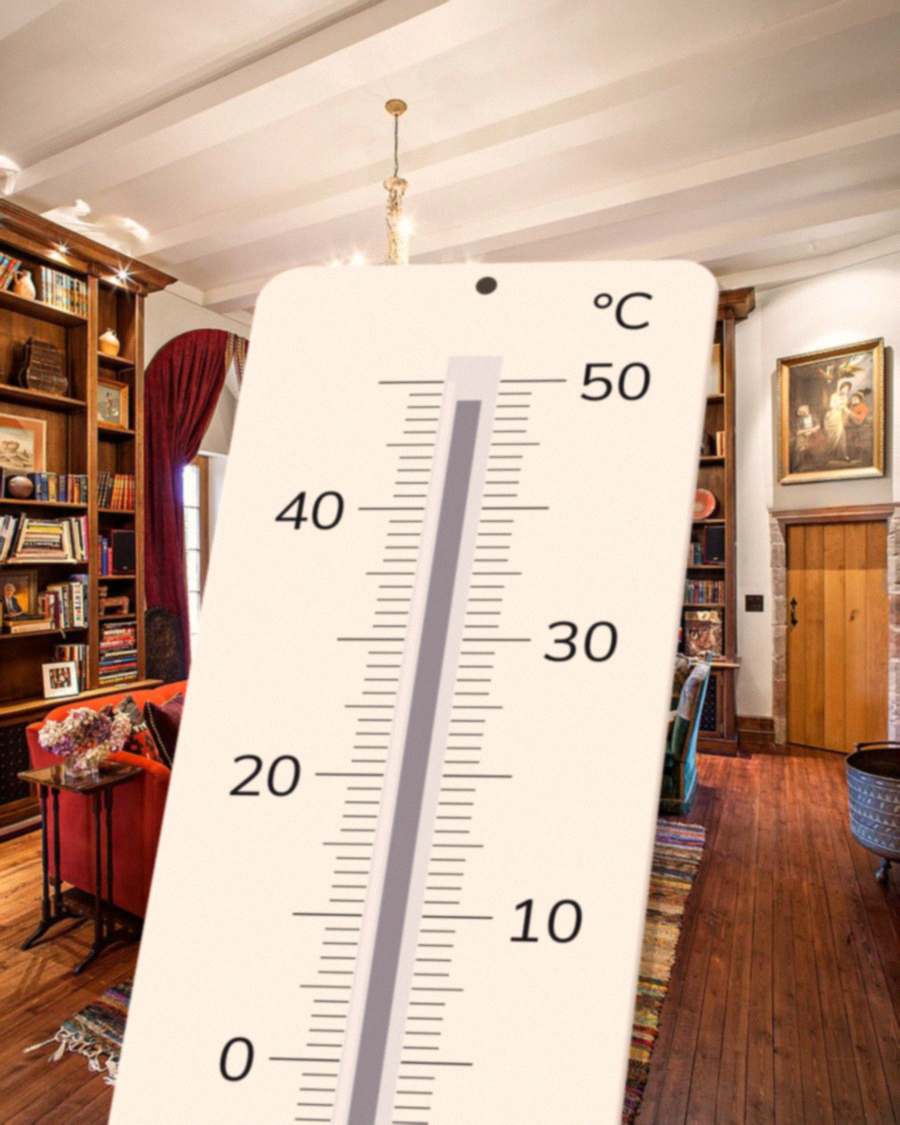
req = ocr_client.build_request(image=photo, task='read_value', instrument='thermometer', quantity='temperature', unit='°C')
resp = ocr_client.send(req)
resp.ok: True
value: 48.5 °C
